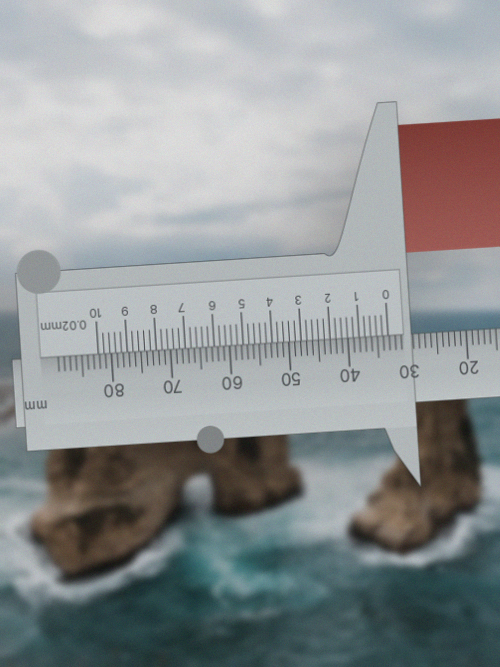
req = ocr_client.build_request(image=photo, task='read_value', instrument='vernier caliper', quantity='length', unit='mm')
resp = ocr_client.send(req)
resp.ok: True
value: 33.2 mm
